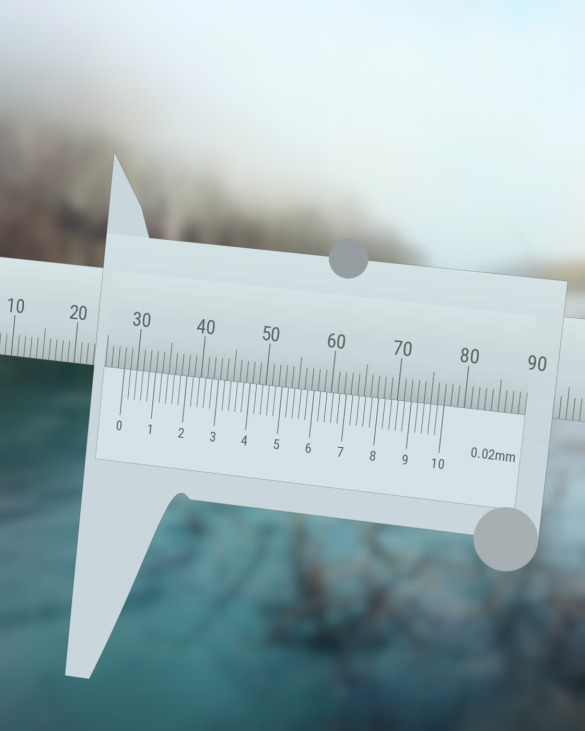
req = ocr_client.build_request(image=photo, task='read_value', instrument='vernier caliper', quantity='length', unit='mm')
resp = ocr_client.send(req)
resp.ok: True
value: 28.0 mm
